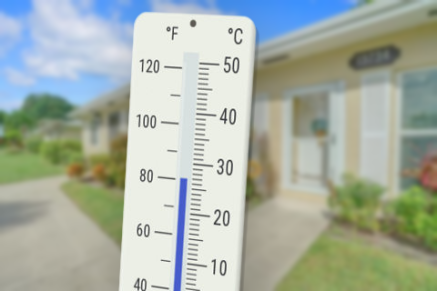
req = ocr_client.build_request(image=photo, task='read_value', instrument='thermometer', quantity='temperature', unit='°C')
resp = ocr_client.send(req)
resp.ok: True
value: 27 °C
